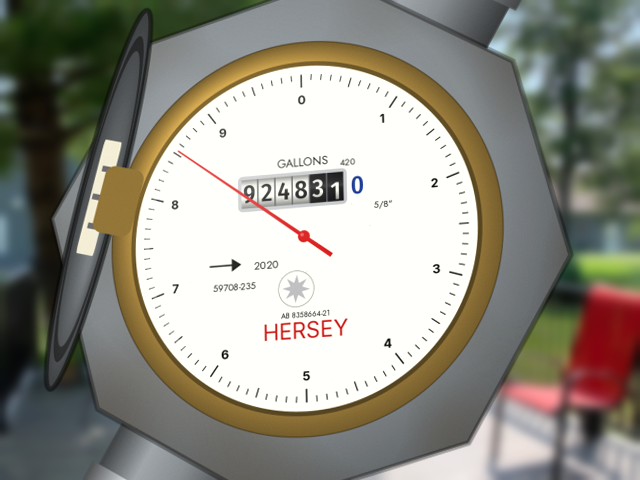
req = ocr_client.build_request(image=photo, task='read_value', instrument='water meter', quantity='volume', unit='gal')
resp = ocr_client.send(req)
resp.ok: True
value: 9248308.5 gal
